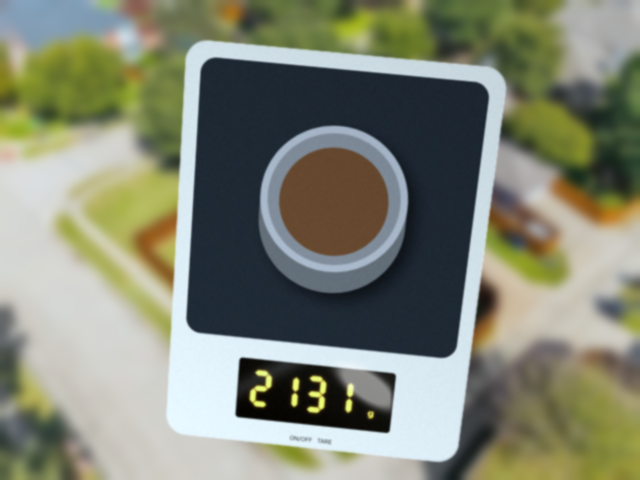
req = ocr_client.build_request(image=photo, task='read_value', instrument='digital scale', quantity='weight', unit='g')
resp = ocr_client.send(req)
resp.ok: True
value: 2131 g
